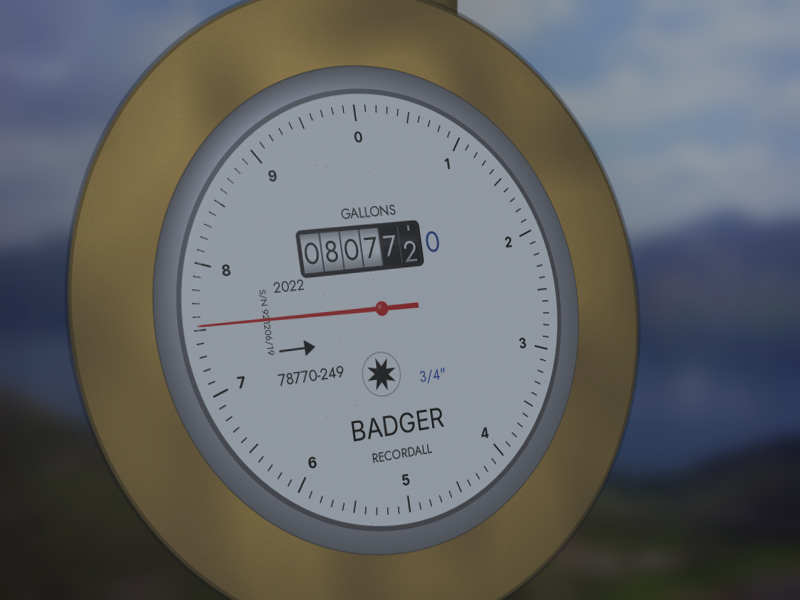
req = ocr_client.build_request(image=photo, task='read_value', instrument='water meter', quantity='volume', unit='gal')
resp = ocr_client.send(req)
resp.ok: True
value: 807717.5 gal
